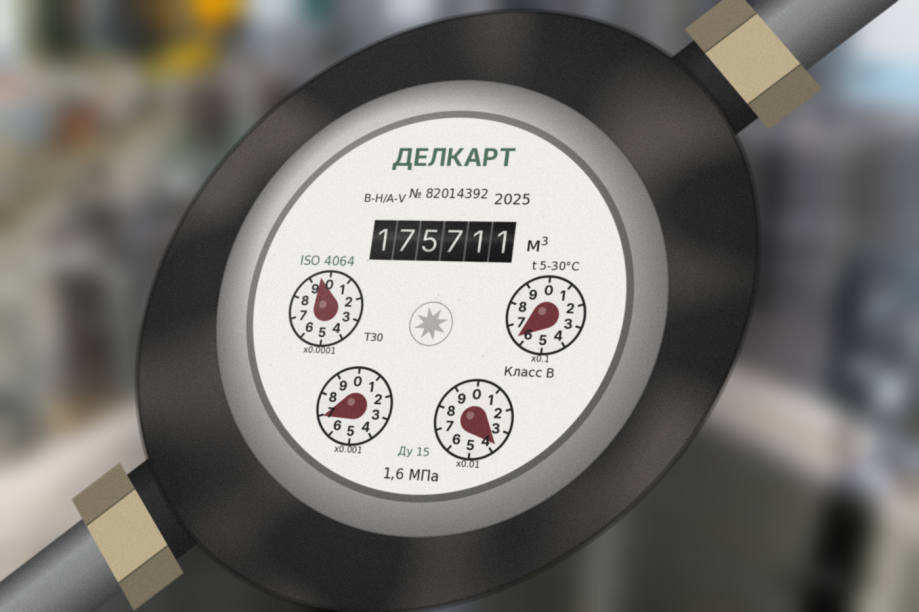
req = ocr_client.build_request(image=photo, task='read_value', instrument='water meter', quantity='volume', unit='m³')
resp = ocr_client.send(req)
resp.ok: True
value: 175711.6369 m³
